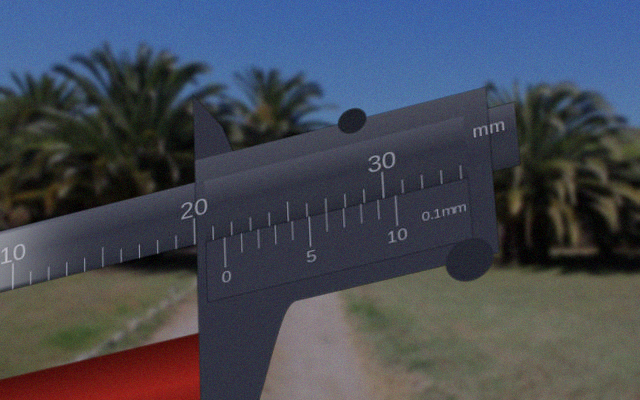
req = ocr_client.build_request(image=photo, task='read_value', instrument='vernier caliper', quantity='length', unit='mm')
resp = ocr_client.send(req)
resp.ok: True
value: 21.6 mm
